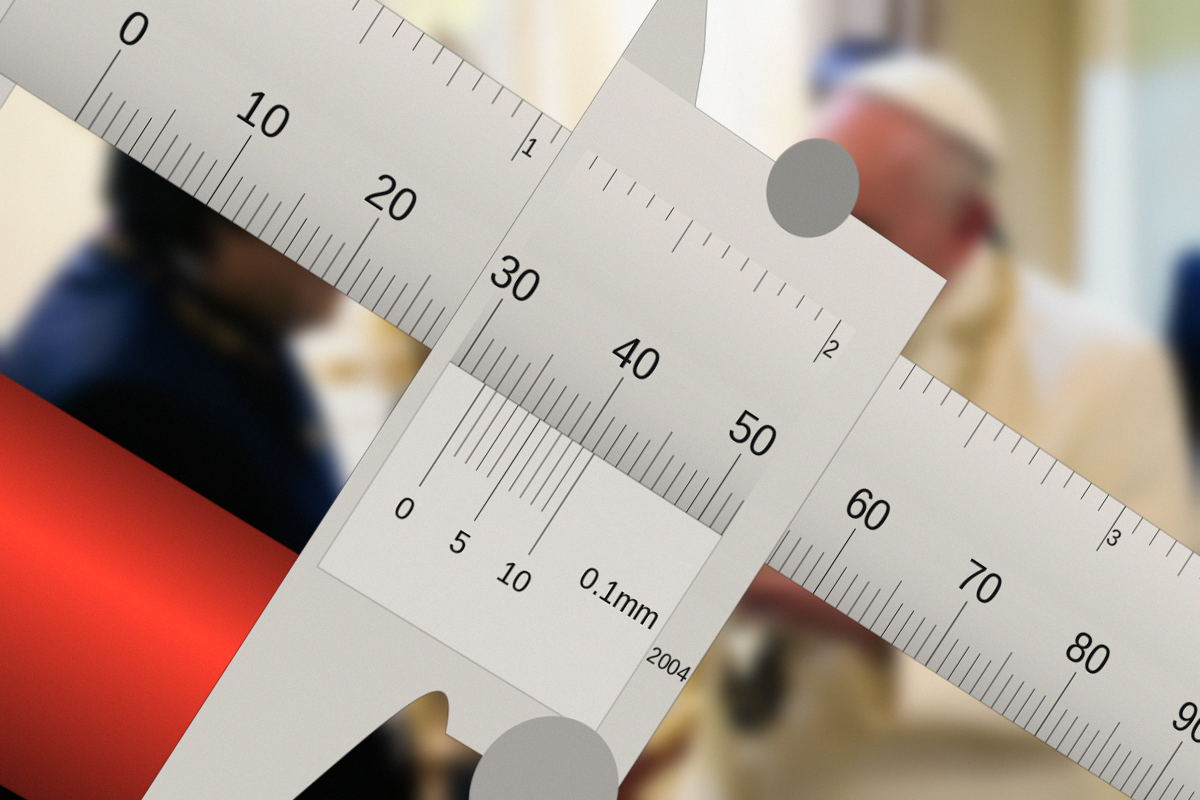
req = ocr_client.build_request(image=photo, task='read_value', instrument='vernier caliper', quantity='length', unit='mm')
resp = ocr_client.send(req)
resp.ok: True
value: 32.2 mm
